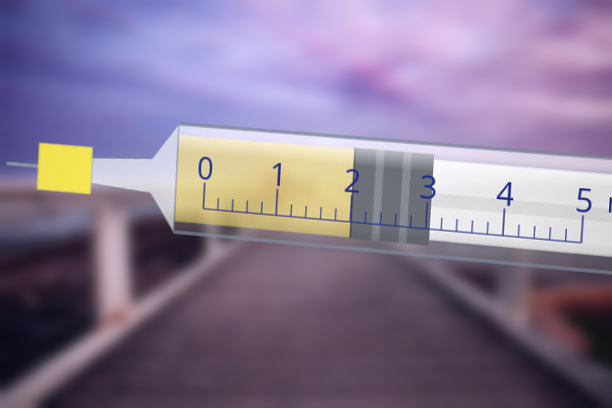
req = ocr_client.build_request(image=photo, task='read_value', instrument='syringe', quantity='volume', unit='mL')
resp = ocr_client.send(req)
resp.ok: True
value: 2 mL
